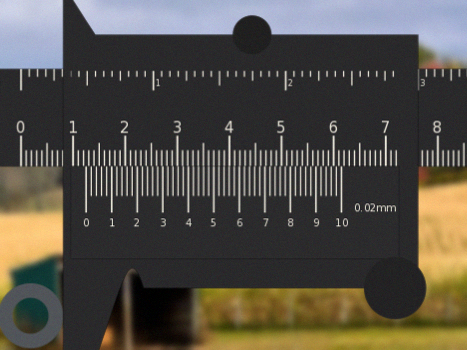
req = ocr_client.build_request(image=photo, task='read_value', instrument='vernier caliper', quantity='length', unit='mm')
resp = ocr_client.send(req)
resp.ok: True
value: 12.5 mm
